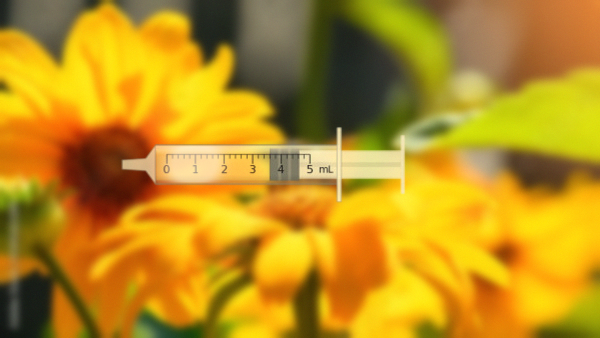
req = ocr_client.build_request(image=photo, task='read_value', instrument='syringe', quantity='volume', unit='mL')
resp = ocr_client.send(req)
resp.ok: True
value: 3.6 mL
